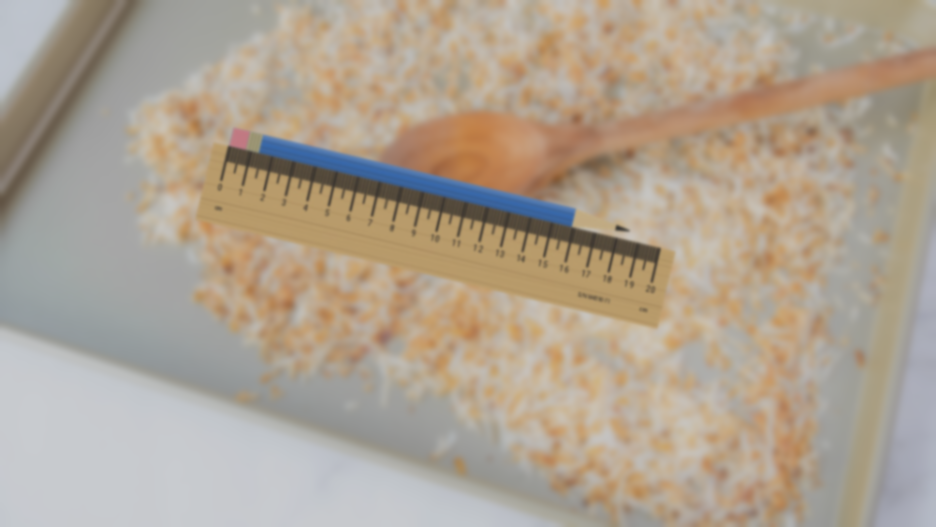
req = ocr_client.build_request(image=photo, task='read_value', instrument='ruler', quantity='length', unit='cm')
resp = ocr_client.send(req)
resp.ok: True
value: 18.5 cm
